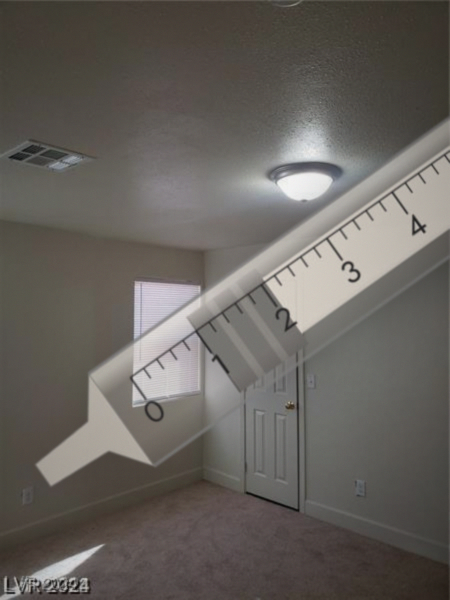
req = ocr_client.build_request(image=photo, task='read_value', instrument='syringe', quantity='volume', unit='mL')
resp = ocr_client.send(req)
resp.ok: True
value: 1 mL
